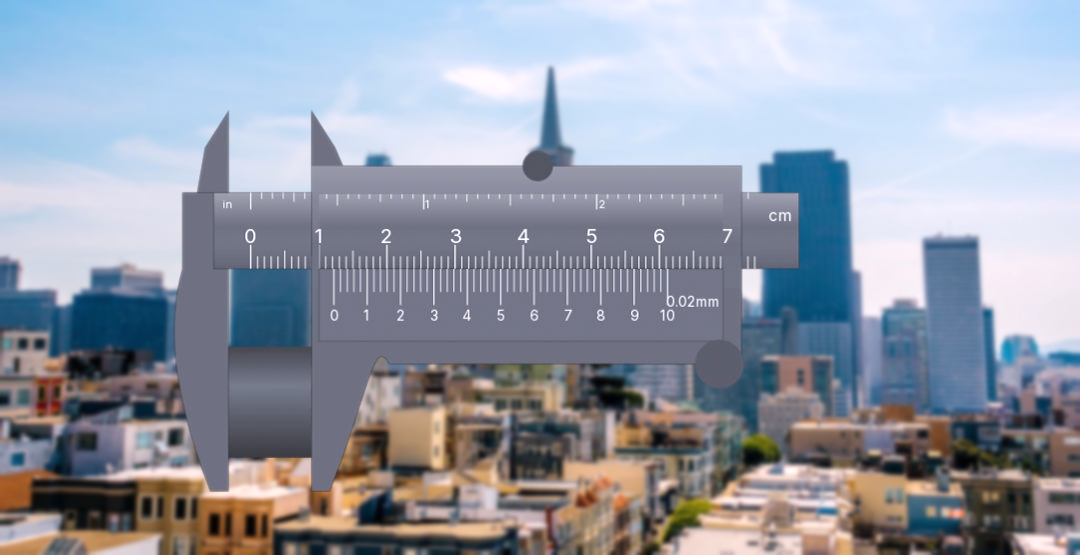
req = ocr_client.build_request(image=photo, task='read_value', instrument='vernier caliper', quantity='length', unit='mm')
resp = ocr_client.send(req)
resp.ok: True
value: 12.2 mm
